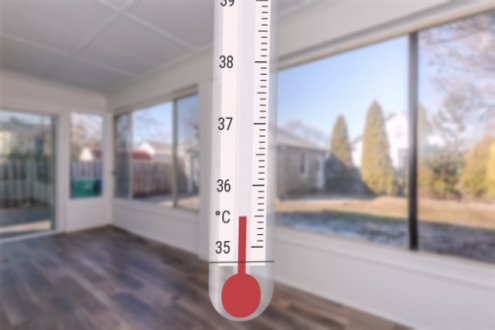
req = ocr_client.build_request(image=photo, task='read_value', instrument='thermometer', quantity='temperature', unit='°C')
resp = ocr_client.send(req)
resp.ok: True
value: 35.5 °C
